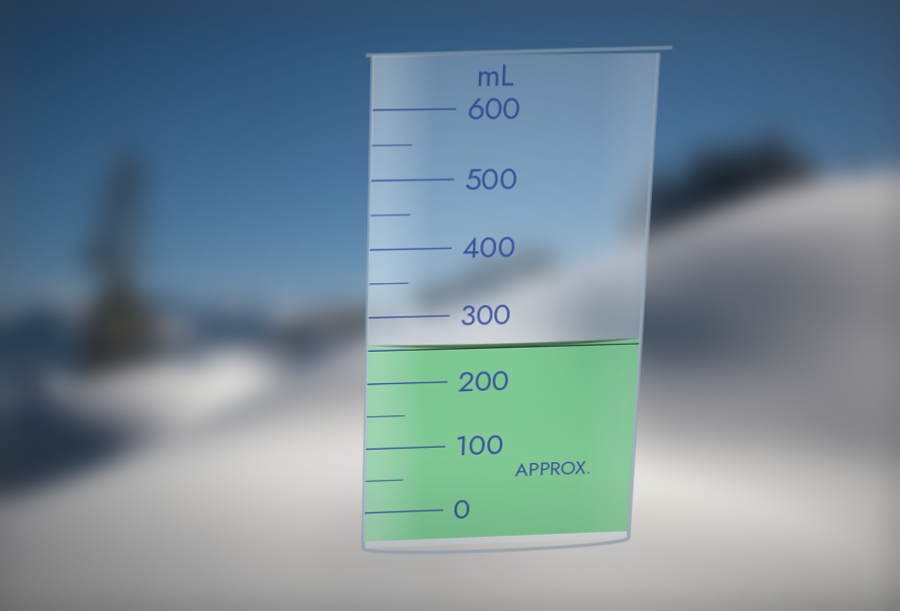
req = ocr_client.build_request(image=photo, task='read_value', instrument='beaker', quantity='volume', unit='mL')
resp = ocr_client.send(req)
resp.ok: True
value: 250 mL
